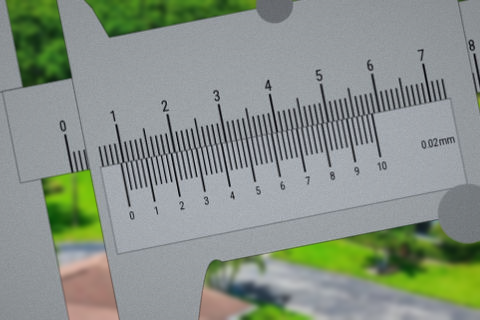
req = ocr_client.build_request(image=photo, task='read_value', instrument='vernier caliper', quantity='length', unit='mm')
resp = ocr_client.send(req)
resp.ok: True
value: 9.5 mm
